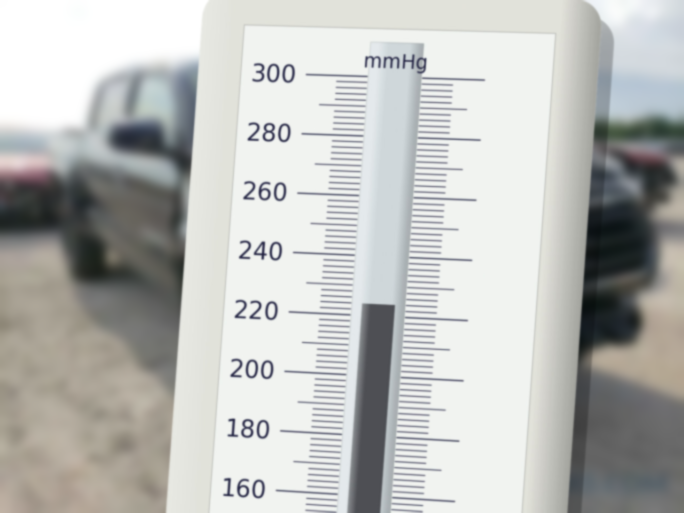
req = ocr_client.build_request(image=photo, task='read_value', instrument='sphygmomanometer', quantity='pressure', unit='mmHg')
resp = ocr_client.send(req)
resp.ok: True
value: 224 mmHg
